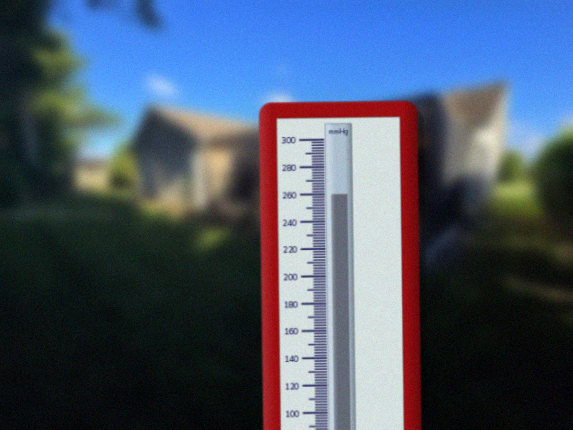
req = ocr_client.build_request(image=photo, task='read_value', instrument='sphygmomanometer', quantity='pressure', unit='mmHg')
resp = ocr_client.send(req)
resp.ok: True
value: 260 mmHg
